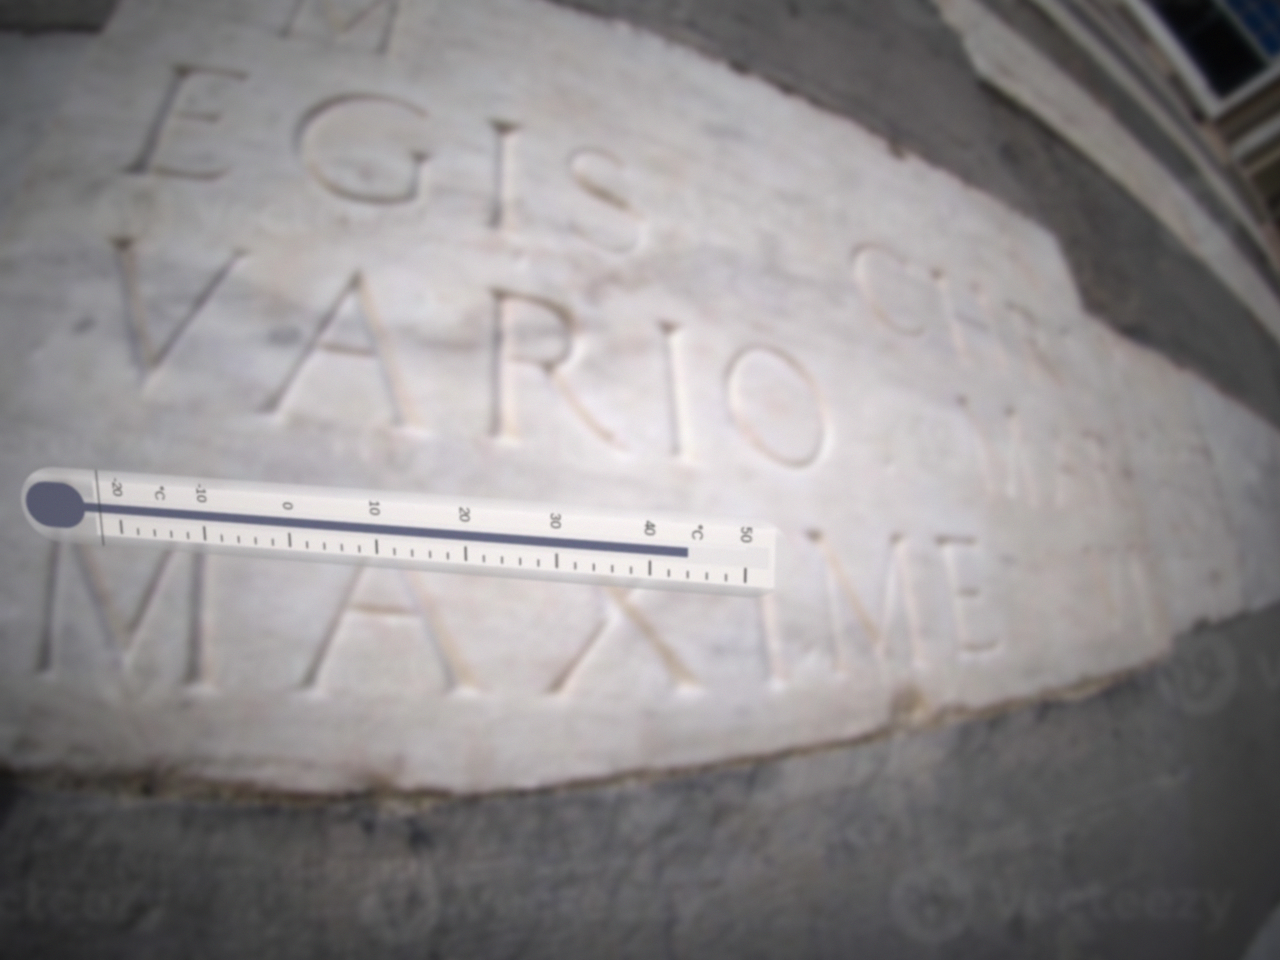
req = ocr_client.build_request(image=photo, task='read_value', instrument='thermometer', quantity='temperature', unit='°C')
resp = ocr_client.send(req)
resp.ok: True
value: 44 °C
